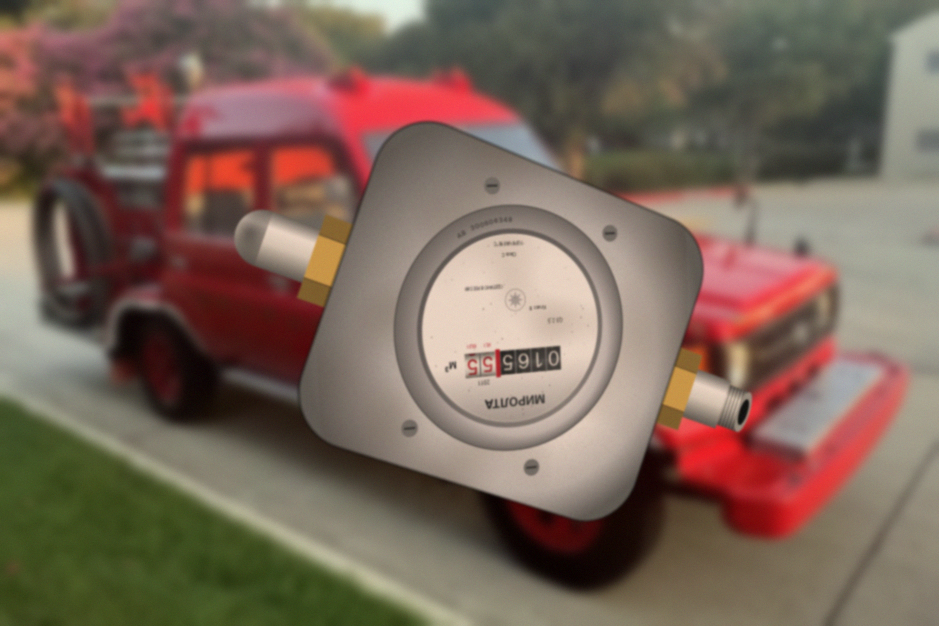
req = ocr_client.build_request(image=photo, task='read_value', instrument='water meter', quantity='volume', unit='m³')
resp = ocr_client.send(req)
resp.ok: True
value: 165.55 m³
